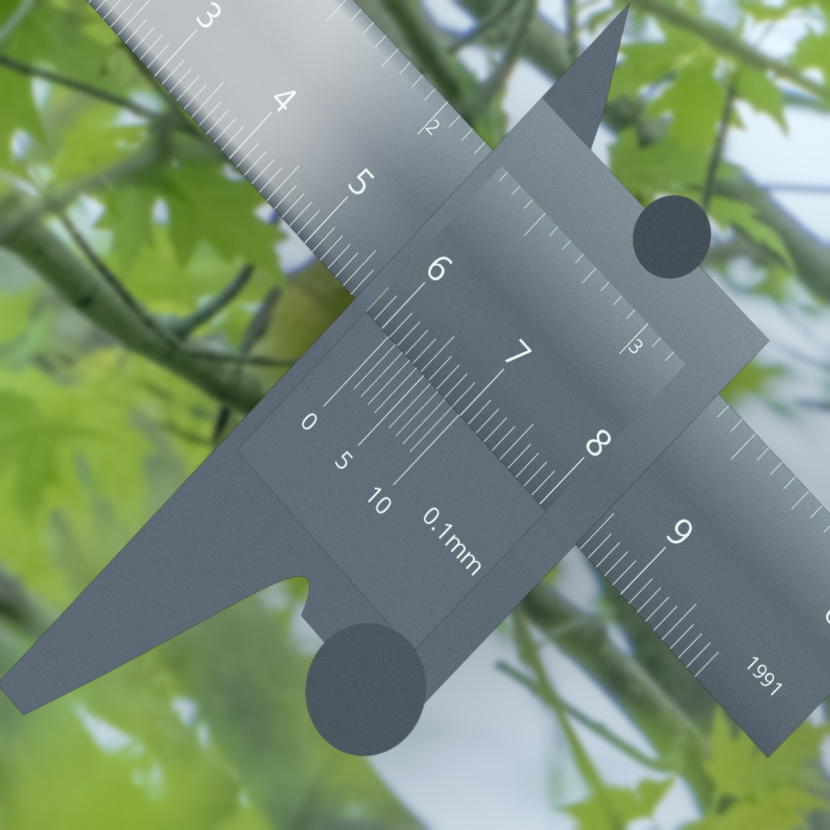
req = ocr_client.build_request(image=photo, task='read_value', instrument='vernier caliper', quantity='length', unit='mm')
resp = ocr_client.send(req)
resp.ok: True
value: 60.9 mm
